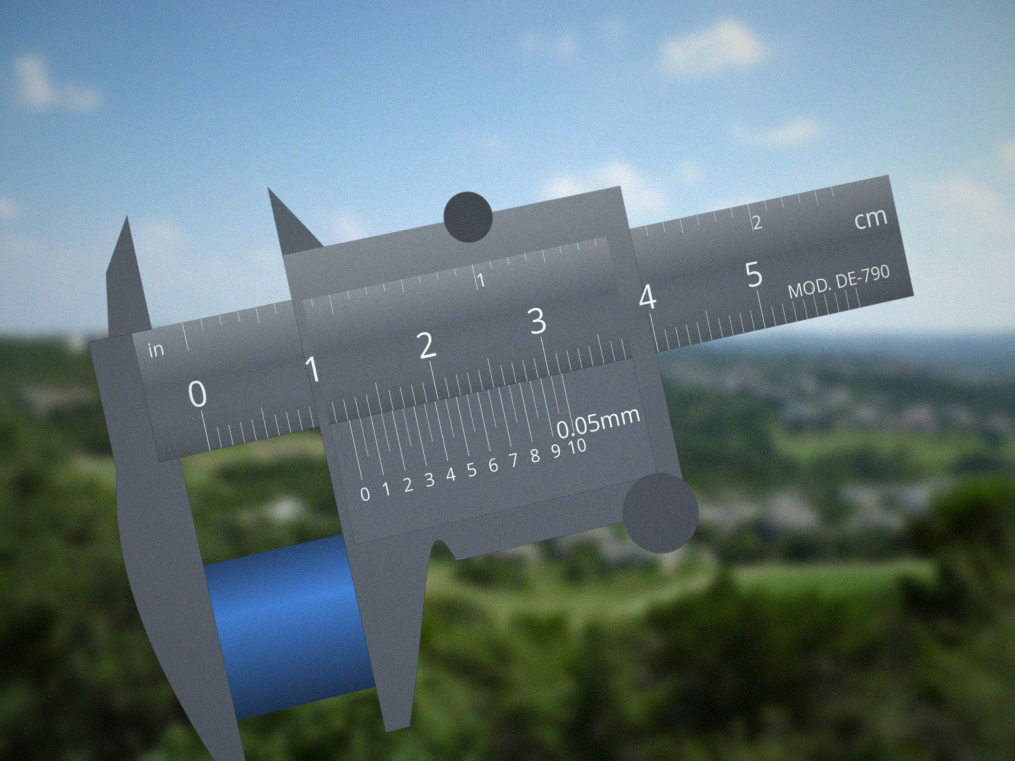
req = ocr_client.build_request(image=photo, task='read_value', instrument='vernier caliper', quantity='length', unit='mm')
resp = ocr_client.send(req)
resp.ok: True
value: 12.1 mm
